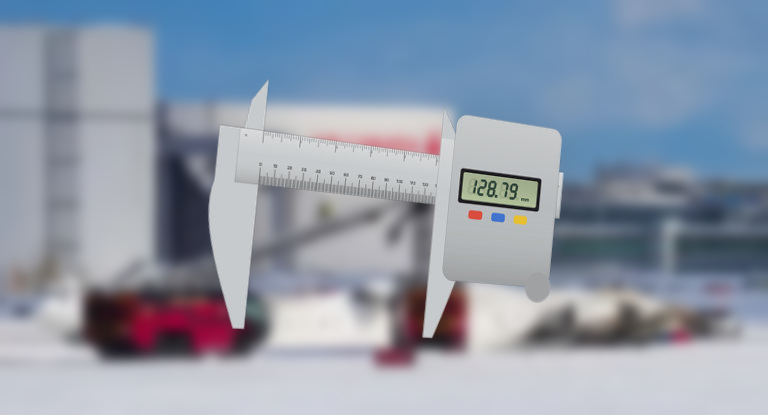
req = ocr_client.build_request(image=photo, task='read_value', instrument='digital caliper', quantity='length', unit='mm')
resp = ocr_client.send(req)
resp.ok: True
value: 128.79 mm
